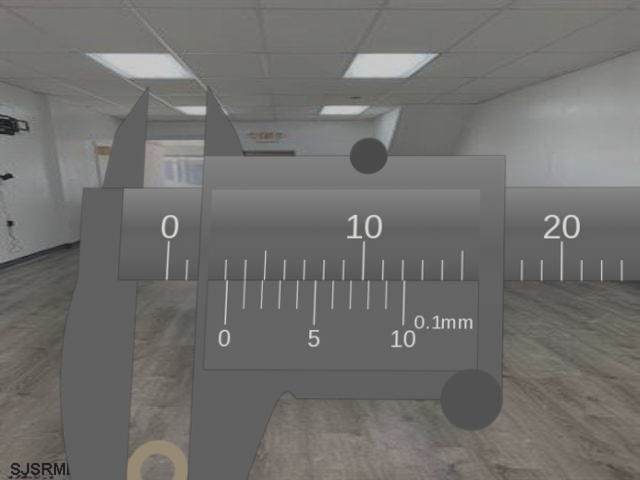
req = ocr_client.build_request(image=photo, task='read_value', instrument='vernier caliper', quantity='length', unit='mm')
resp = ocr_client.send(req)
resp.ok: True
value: 3.1 mm
